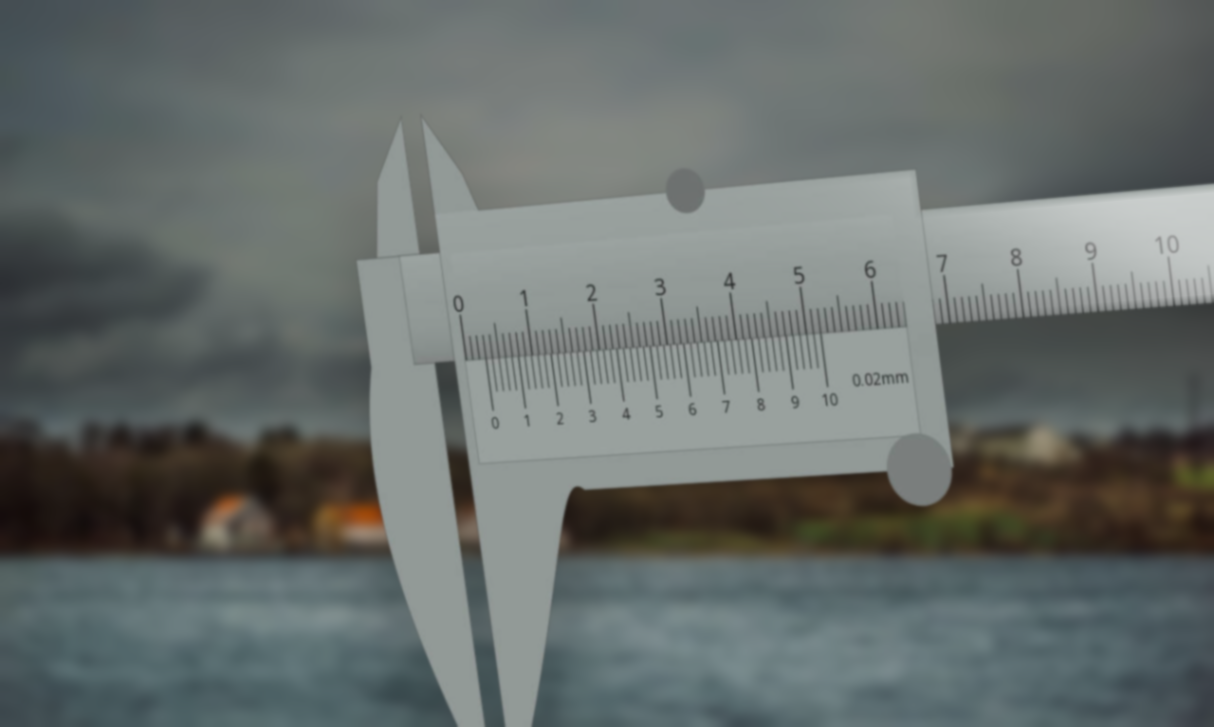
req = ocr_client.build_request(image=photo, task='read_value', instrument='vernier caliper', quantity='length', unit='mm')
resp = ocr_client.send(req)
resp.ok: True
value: 3.0 mm
